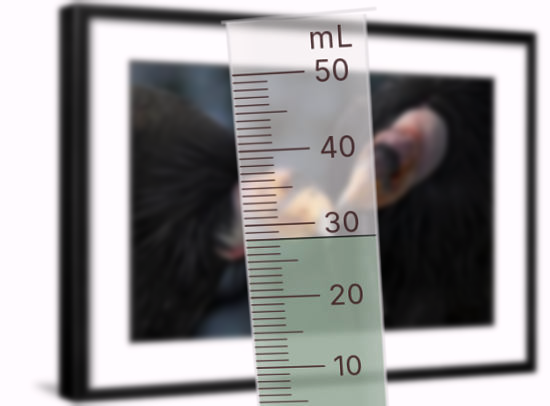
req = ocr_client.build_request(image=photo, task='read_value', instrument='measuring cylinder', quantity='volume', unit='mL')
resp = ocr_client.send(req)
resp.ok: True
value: 28 mL
